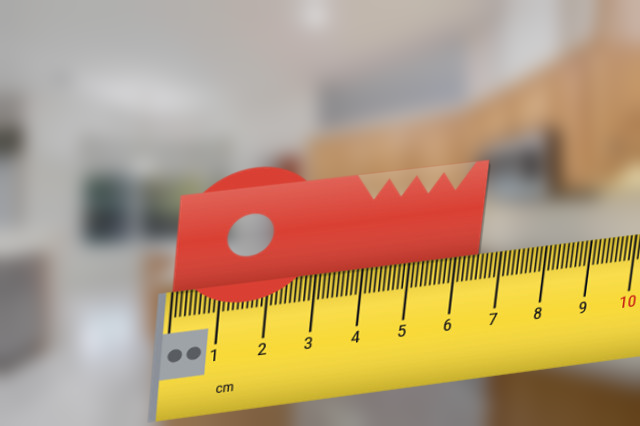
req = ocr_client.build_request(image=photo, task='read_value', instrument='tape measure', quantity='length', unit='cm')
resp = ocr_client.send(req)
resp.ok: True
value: 6.5 cm
